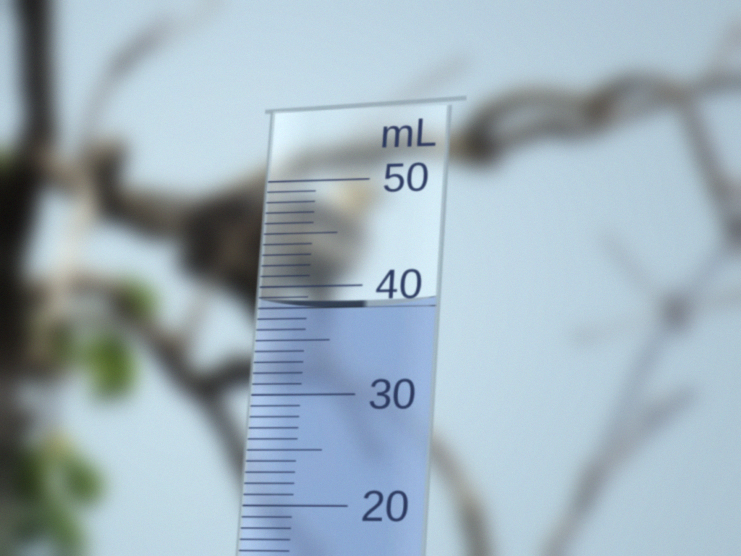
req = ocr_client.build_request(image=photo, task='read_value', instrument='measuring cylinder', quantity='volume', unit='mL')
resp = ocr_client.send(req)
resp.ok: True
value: 38 mL
